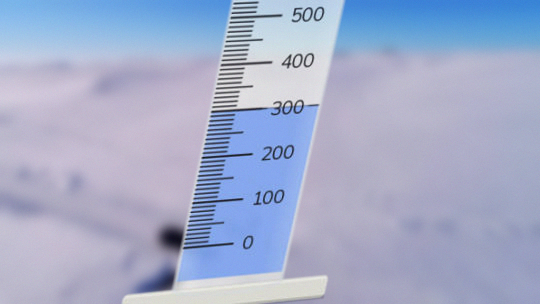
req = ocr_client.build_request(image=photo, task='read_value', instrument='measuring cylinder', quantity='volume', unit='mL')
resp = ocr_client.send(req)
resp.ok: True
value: 300 mL
